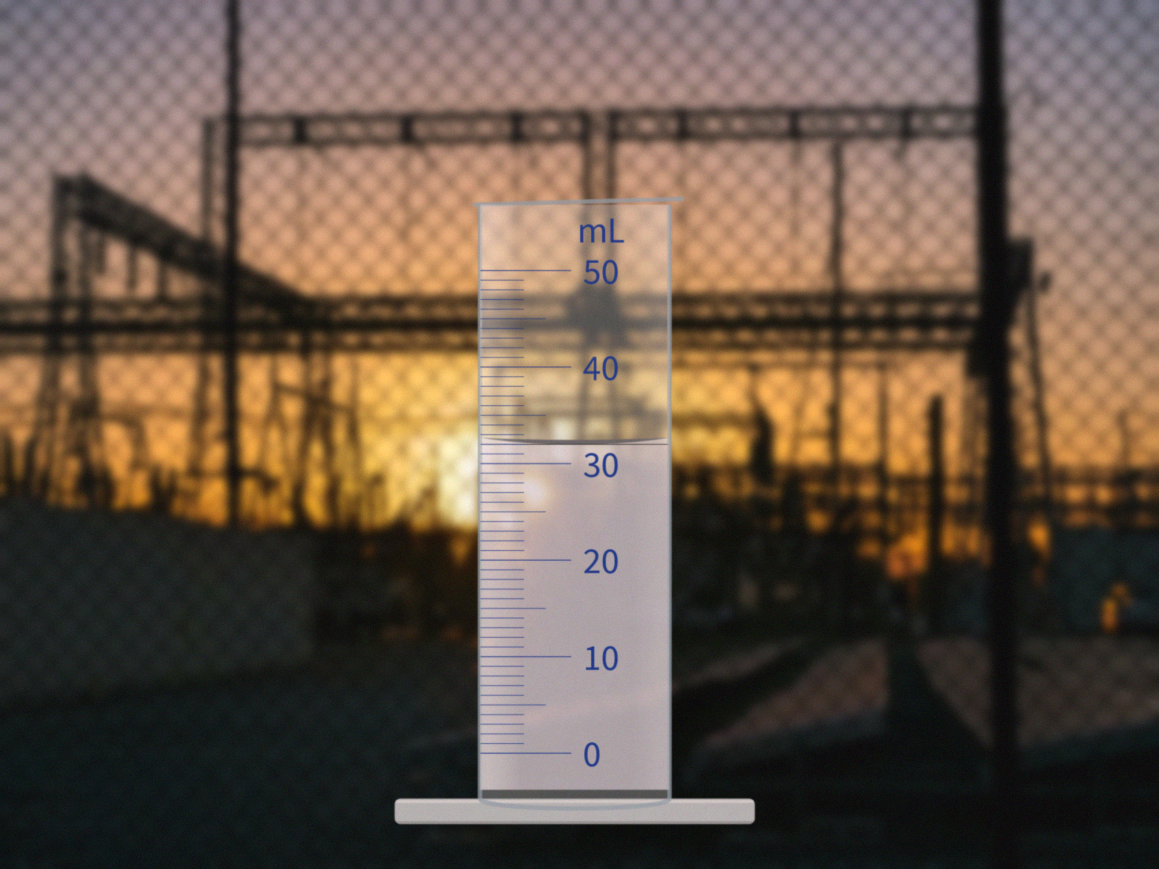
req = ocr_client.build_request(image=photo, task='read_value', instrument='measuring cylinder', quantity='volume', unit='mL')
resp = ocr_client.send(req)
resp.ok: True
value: 32 mL
